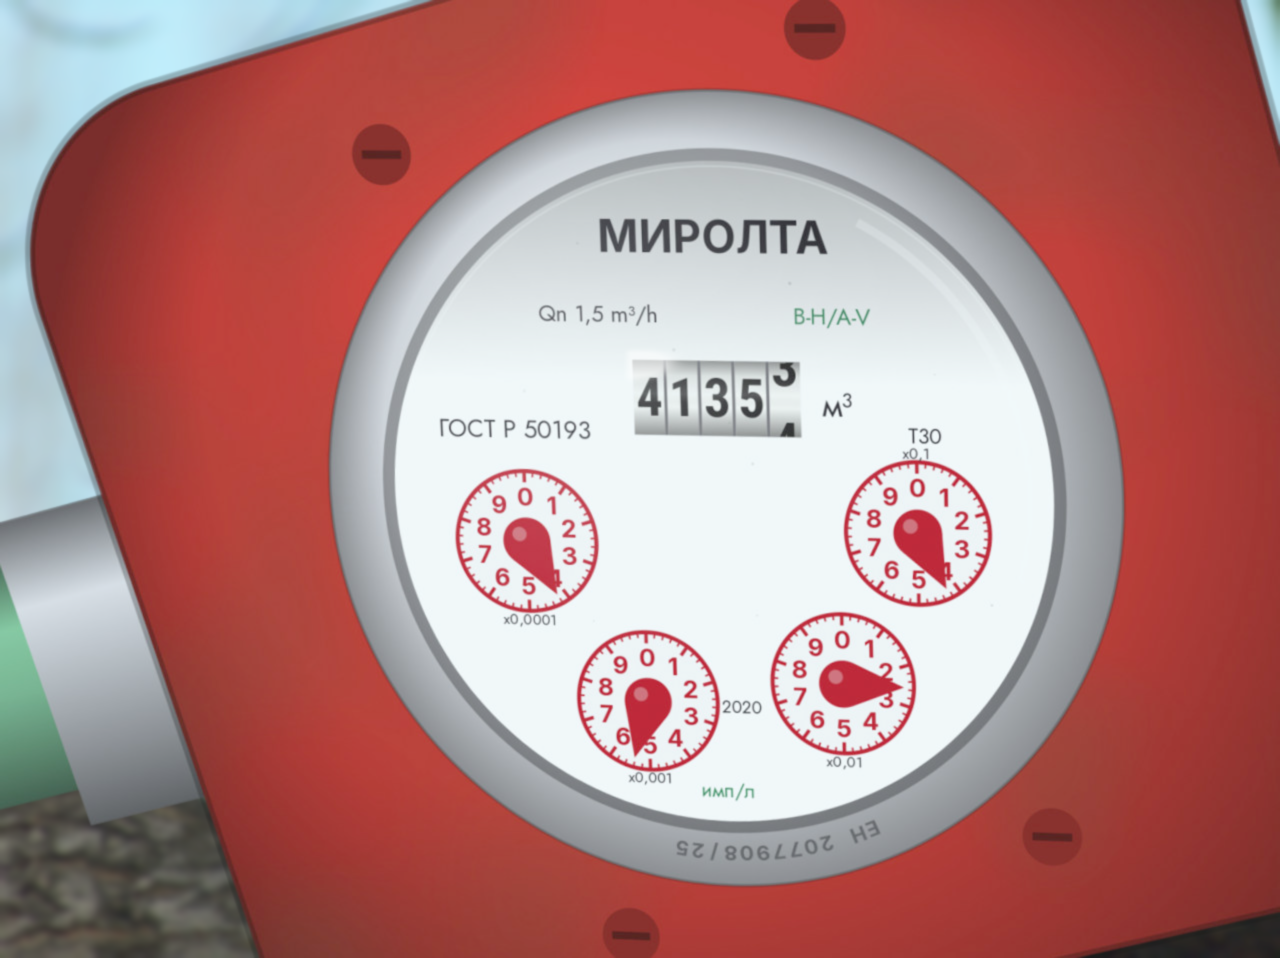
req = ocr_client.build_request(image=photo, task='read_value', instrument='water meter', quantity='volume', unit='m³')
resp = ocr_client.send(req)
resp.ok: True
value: 41353.4254 m³
